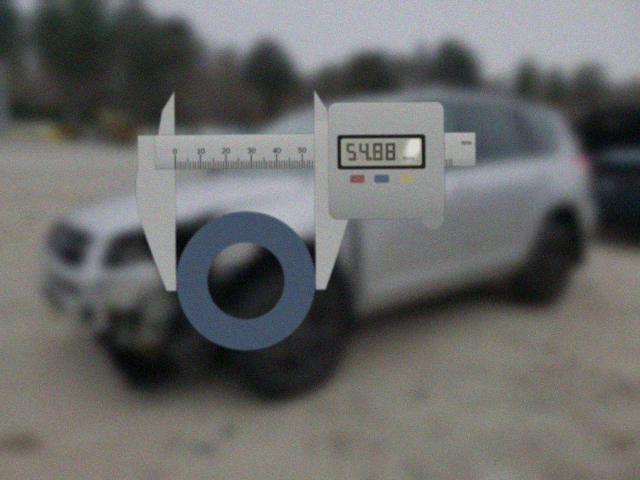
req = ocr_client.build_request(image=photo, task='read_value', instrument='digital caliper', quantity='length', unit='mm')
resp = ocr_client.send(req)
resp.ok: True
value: 54.88 mm
